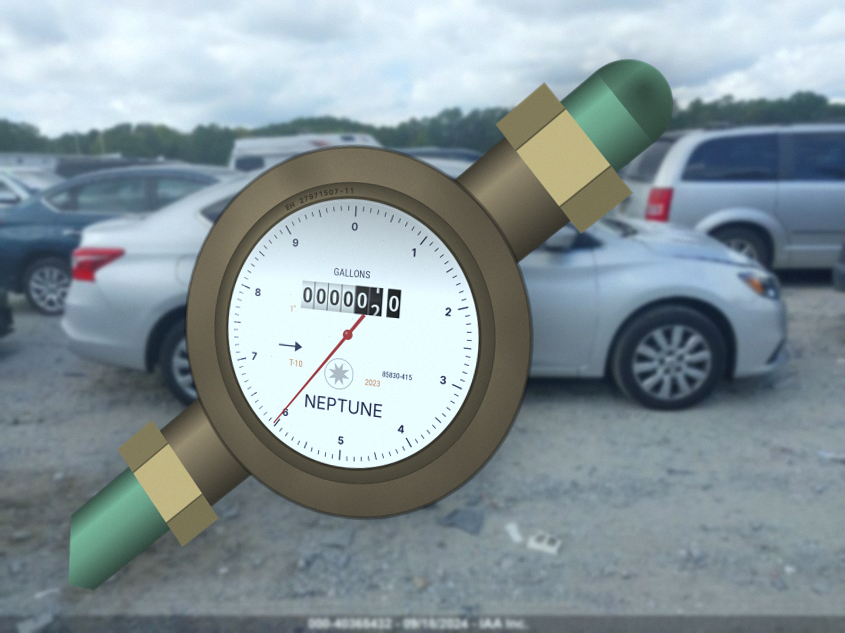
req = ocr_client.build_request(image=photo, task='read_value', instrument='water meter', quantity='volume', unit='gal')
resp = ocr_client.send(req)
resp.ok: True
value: 16.0 gal
